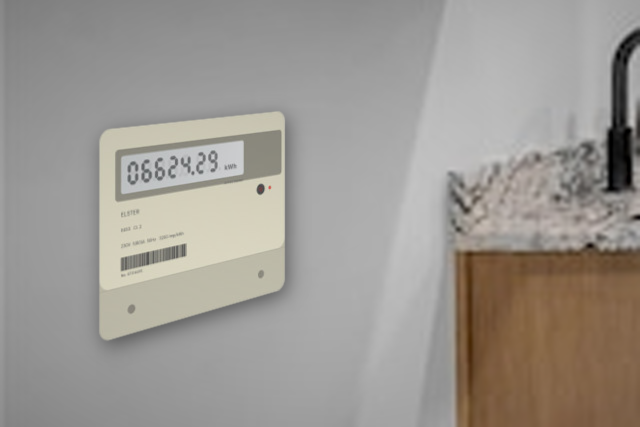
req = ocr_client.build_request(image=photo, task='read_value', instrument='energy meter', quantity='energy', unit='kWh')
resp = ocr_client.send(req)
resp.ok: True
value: 6624.29 kWh
